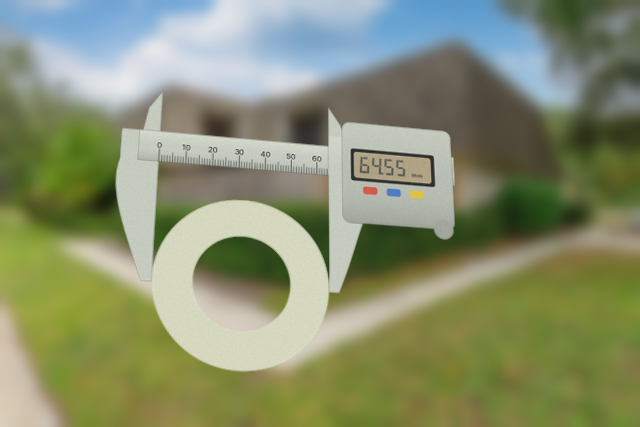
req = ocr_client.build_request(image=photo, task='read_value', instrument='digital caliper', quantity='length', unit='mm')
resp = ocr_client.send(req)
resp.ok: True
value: 64.55 mm
